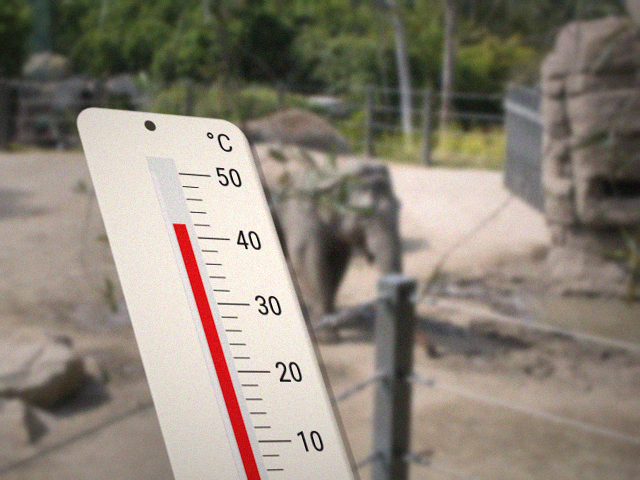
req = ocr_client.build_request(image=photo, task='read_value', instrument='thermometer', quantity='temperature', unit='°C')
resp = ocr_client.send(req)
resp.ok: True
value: 42 °C
